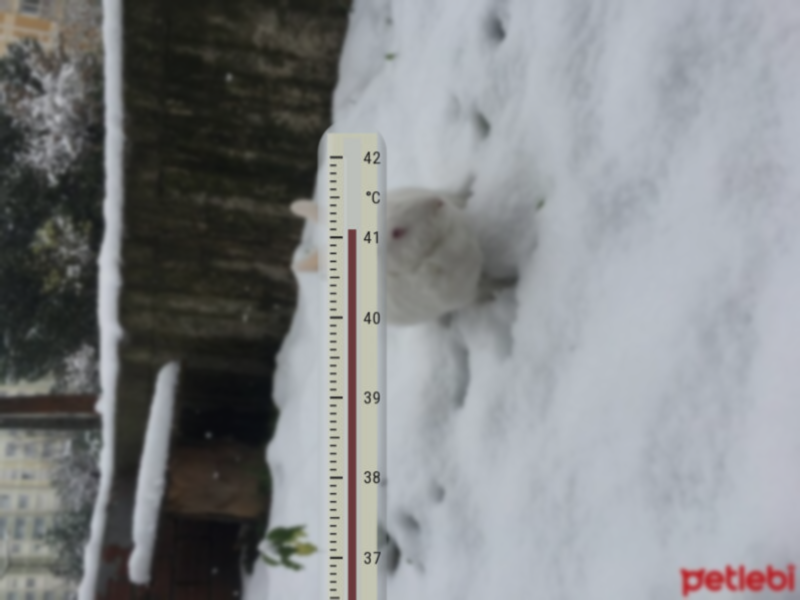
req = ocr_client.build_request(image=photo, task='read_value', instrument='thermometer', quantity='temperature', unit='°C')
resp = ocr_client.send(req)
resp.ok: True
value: 41.1 °C
